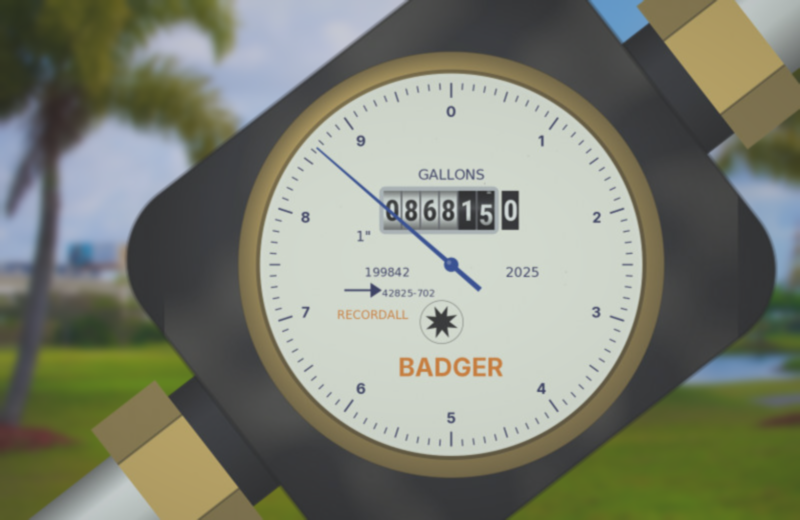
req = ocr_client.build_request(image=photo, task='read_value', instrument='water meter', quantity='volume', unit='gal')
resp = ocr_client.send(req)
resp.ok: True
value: 868148.6 gal
